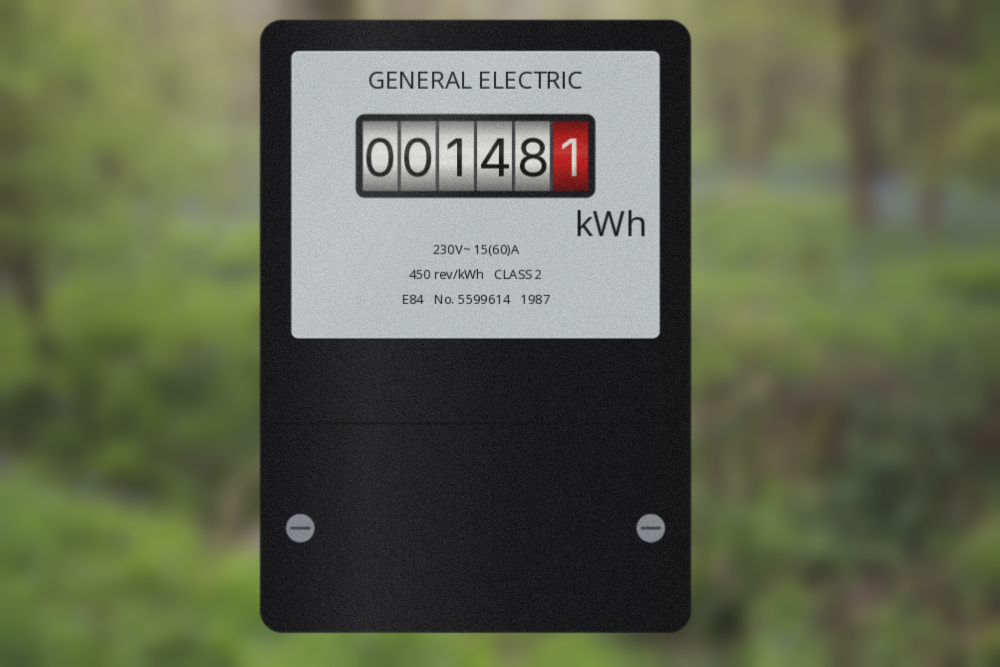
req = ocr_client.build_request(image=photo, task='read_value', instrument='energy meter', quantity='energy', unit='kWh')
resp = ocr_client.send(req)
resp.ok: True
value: 148.1 kWh
